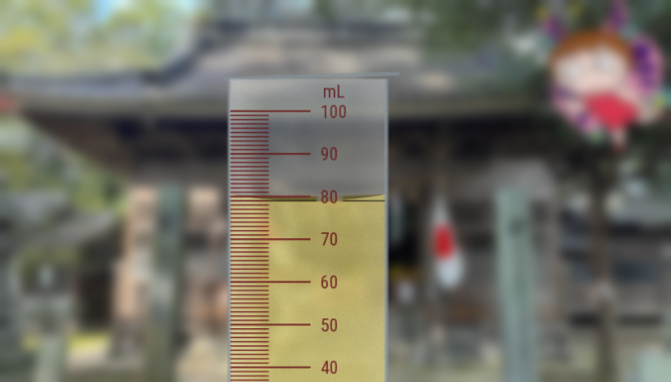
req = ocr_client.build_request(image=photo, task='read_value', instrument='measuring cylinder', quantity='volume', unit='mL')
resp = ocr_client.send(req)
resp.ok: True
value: 79 mL
